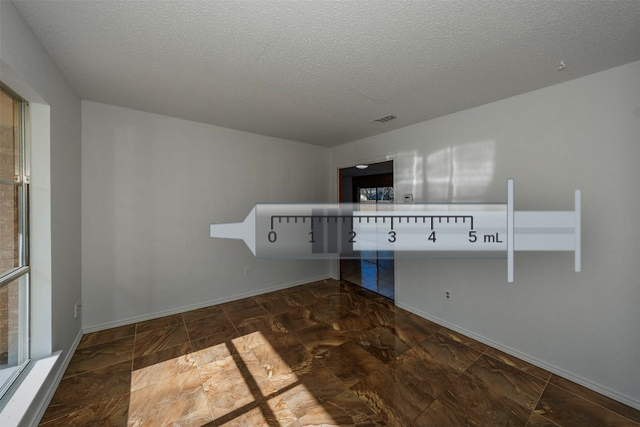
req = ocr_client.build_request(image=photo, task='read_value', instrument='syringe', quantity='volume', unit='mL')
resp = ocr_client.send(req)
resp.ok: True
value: 1 mL
